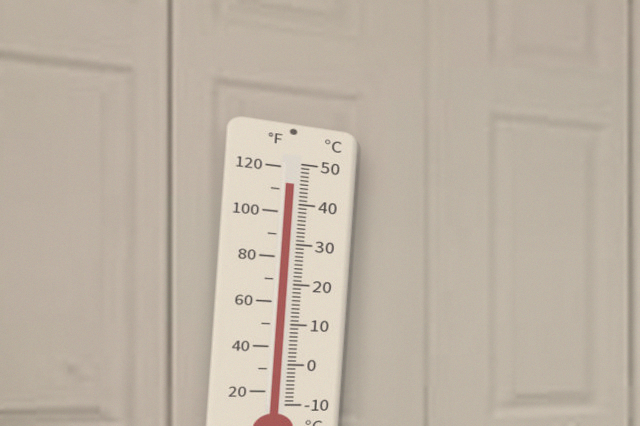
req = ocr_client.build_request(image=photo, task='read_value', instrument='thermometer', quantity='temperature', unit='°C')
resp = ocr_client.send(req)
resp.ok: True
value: 45 °C
